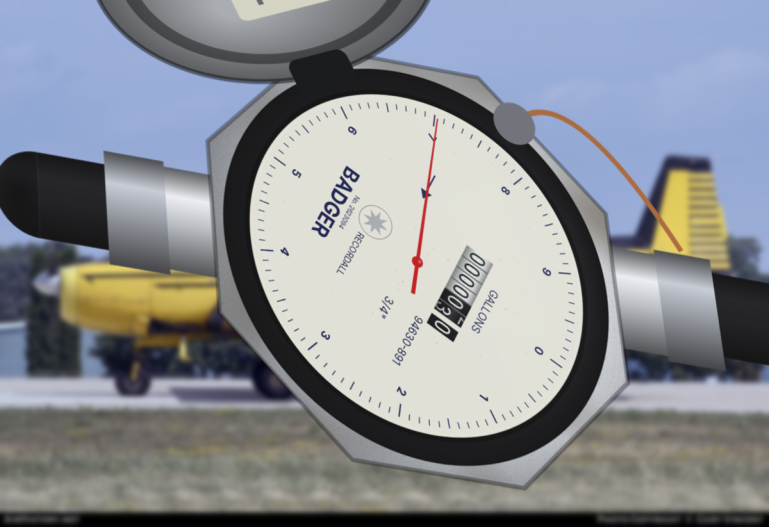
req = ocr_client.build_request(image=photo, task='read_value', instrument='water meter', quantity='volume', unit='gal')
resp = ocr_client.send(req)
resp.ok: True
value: 27.0 gal
